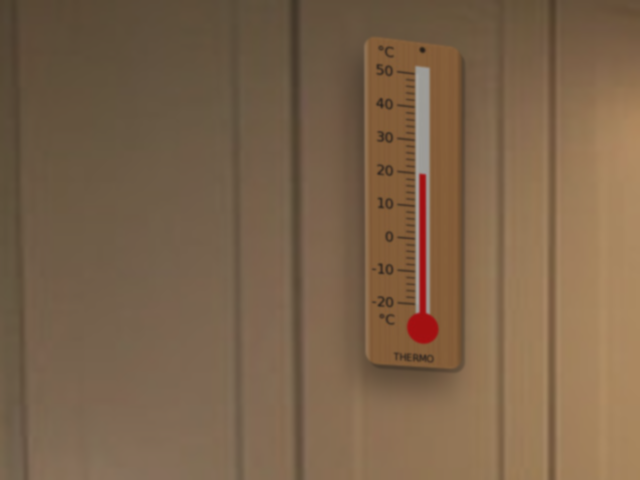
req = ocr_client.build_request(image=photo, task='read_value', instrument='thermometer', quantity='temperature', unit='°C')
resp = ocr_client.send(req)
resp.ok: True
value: 20 °C
